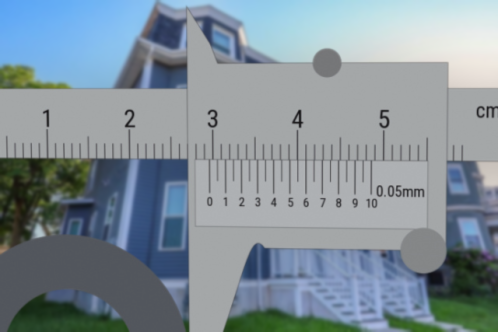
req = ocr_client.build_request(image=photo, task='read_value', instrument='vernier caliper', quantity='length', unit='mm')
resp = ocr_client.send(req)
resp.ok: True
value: 29.6 mm
